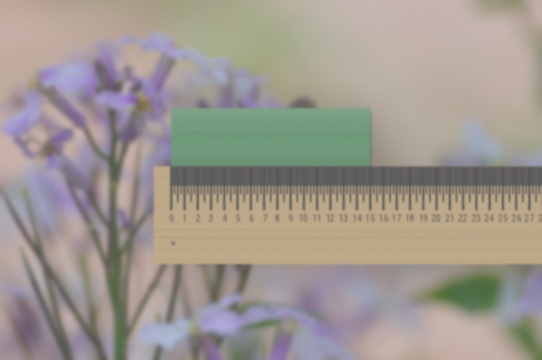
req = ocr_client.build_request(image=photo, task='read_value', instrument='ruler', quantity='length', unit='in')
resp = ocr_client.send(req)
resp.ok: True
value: 15 in
